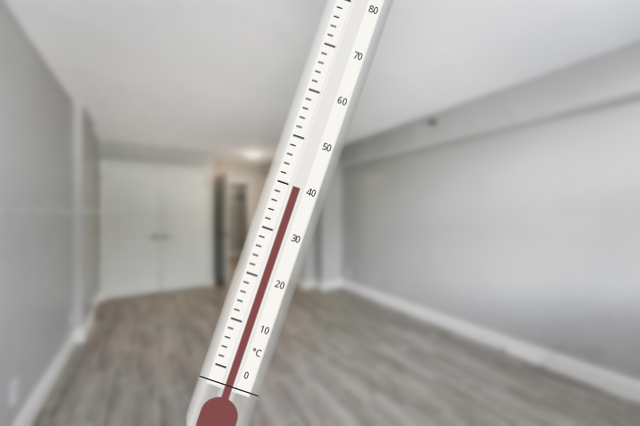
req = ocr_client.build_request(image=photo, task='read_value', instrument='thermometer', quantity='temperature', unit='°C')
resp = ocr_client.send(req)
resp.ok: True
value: 40 °C
